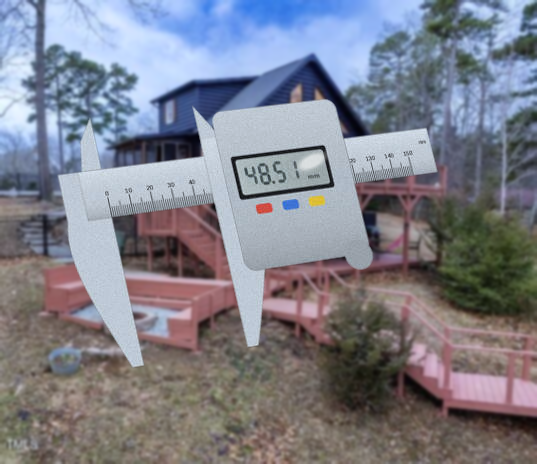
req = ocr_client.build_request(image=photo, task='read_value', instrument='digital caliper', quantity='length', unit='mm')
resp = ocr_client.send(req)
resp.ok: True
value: 48.51 mm
